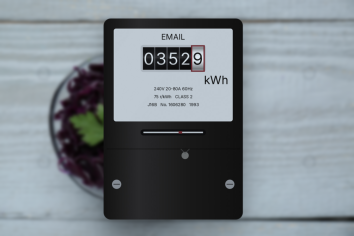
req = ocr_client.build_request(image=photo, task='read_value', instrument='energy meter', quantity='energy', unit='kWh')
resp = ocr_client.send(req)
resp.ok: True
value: 352.9 kWh
